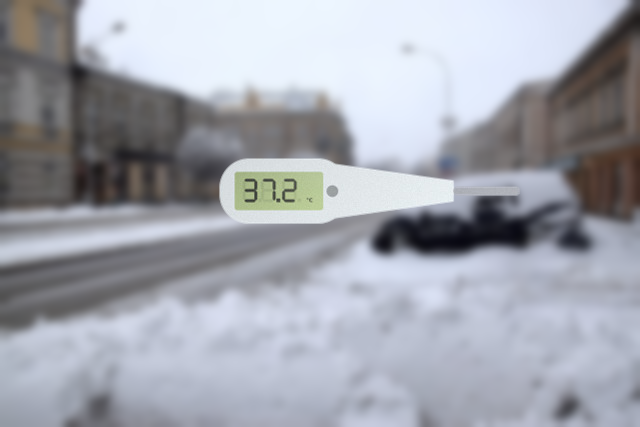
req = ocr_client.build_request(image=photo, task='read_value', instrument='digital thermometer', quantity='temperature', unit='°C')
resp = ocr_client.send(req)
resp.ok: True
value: 37.2 °C
